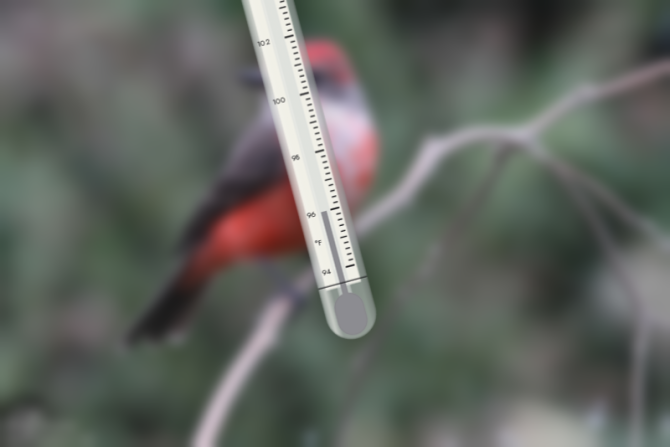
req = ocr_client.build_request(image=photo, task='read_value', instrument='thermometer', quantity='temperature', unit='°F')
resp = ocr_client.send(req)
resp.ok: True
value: 96 °F
